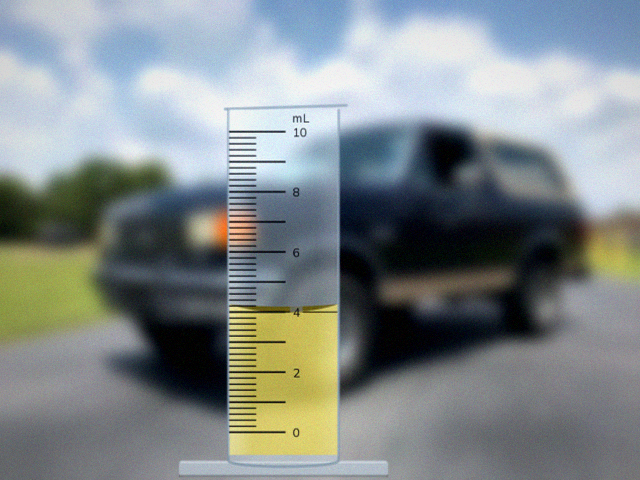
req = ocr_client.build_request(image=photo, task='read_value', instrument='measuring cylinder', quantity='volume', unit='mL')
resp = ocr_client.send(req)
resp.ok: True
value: 4 mL
